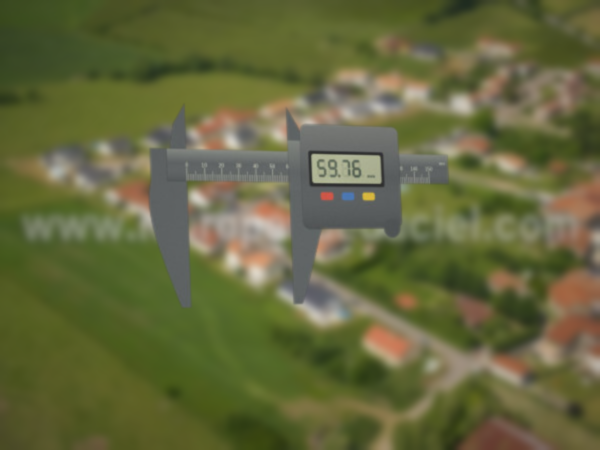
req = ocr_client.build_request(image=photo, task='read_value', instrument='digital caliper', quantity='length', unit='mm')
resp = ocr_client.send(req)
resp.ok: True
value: 59.76 mm
